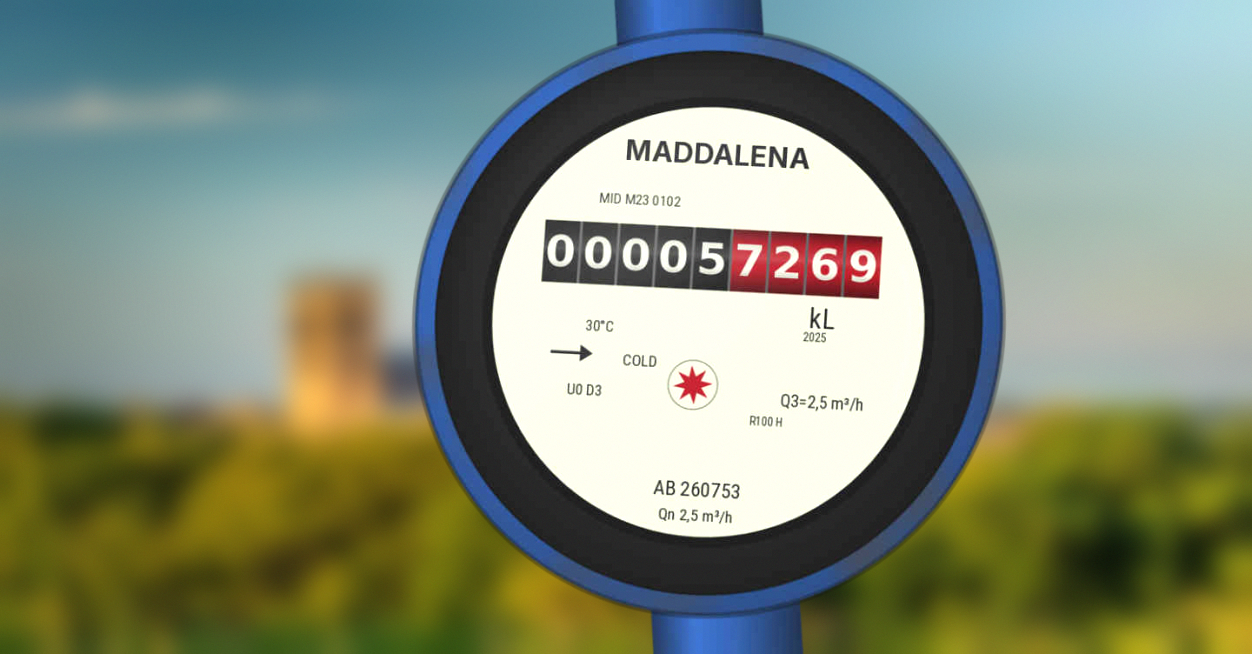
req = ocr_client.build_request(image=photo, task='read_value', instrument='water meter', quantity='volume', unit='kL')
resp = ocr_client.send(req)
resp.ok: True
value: 5.7269 kL
